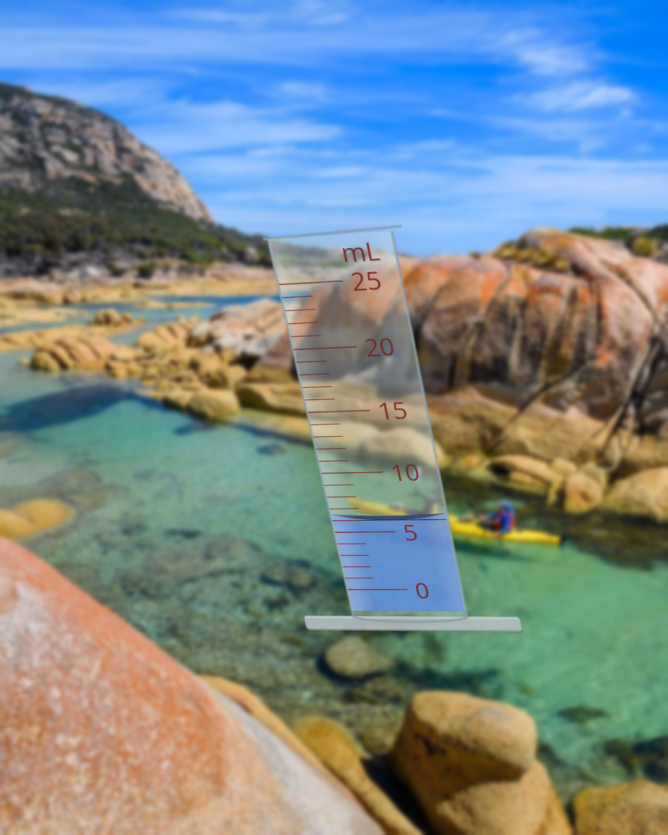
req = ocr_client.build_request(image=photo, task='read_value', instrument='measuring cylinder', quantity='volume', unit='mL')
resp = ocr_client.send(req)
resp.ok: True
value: 6 mL
